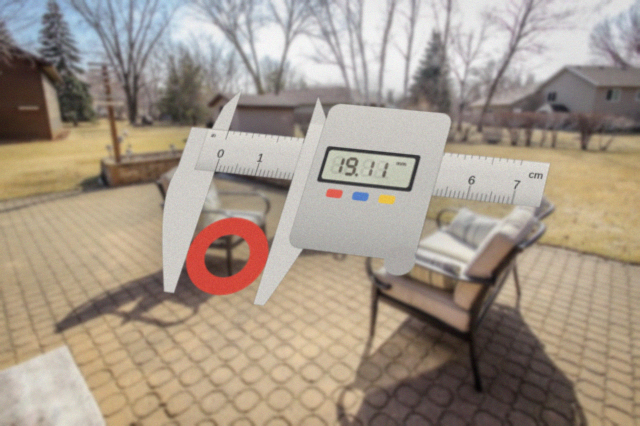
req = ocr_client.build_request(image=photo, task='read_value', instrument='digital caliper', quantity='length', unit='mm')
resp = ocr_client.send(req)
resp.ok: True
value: 19.11 mm
